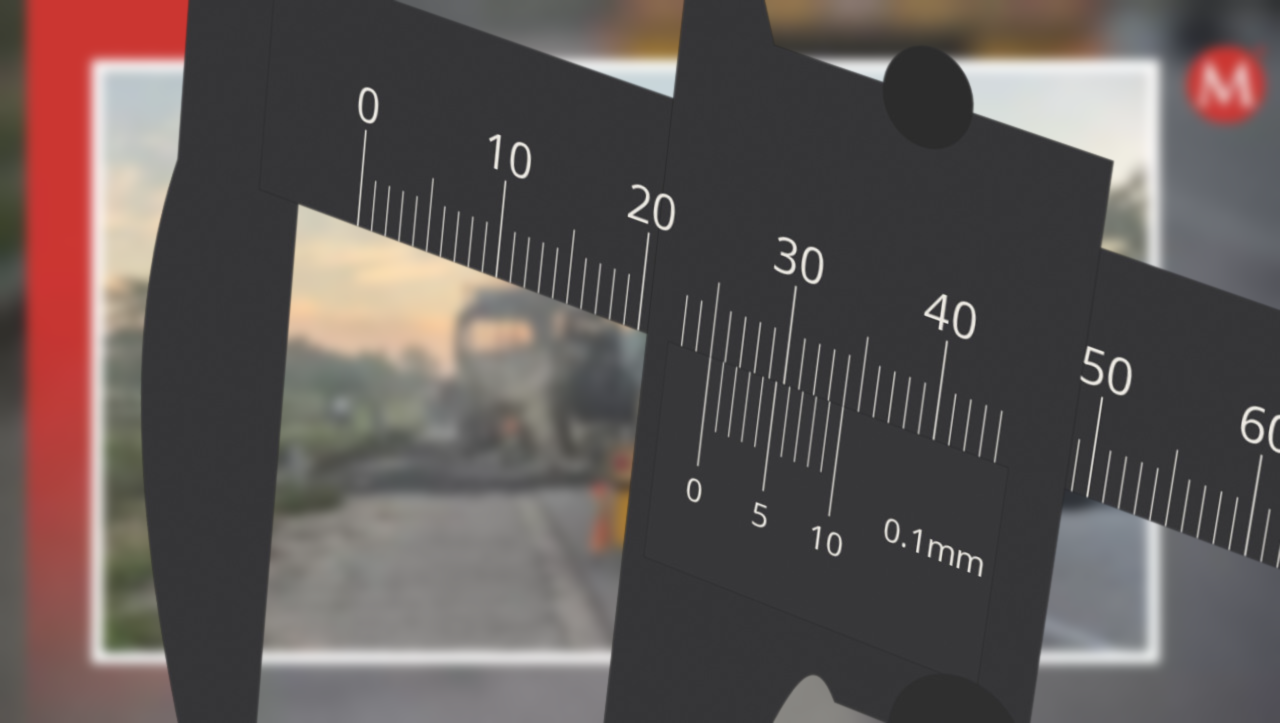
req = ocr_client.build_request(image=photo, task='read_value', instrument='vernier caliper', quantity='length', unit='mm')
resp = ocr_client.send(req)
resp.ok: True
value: 25.0 mm
